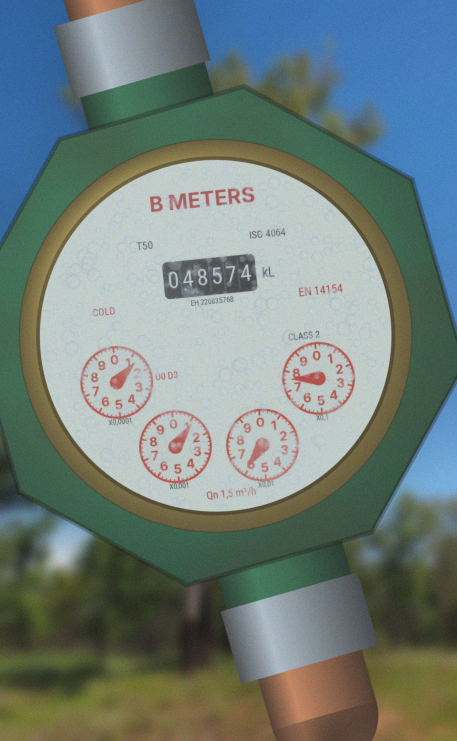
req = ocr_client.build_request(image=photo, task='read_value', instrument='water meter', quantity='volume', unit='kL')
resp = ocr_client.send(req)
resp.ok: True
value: 48574.7611 kL
